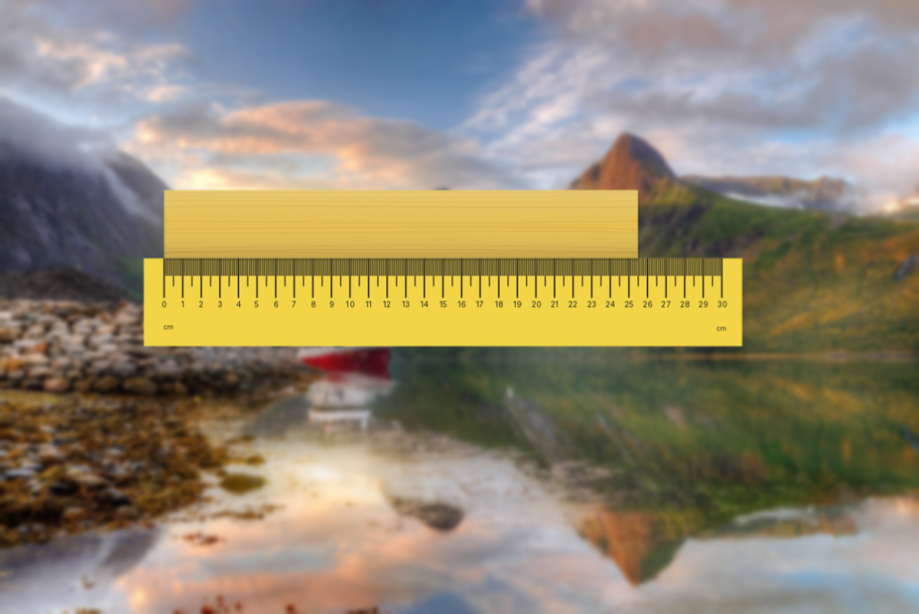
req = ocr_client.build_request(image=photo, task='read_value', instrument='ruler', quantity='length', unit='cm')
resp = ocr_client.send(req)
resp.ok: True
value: 25.5 cm
